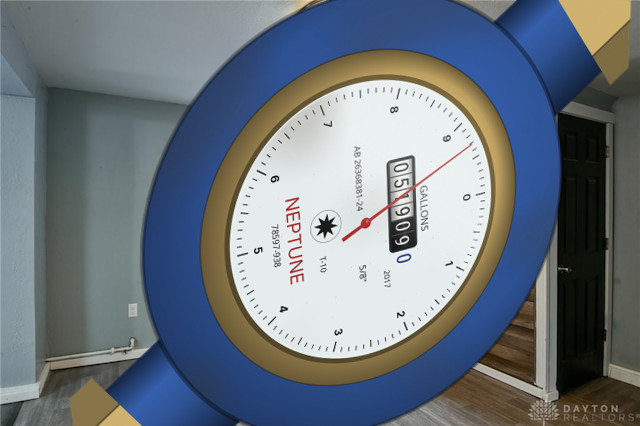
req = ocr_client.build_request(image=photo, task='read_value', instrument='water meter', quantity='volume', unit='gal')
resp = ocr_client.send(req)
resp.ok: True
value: 519089.3 gal
